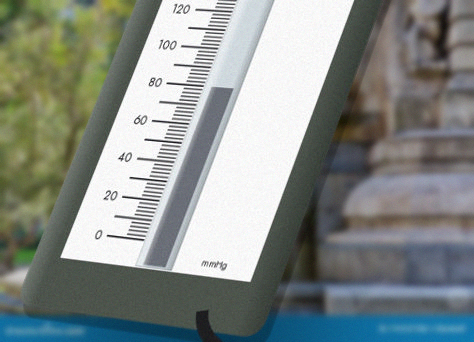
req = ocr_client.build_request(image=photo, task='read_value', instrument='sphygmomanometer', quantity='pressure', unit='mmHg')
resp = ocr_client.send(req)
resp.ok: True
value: 80 mmHg
